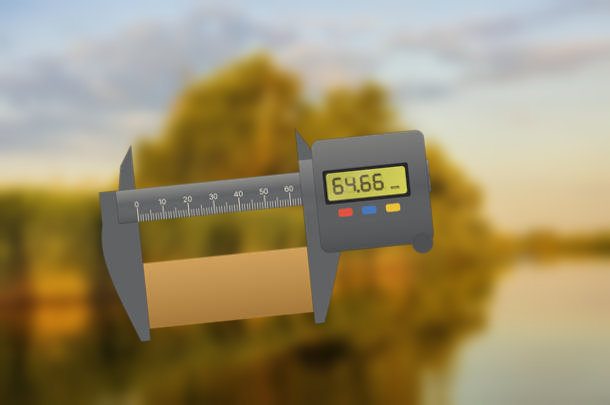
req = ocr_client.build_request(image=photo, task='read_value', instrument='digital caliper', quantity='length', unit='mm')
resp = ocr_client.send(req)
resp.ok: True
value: 64.66 mm
